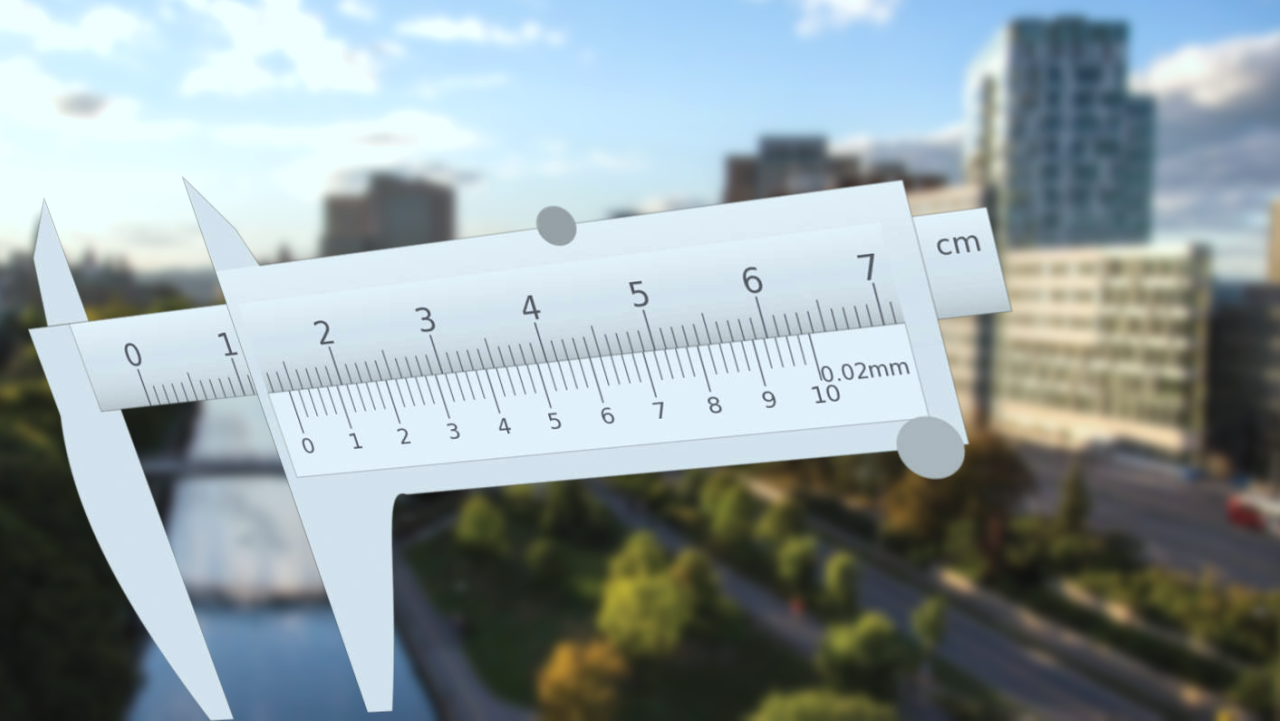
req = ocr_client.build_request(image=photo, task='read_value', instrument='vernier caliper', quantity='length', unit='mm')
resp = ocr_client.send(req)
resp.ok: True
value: 14.6 mm
